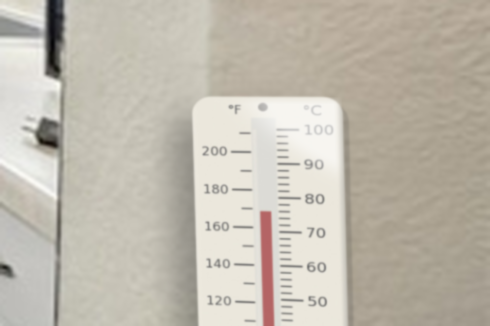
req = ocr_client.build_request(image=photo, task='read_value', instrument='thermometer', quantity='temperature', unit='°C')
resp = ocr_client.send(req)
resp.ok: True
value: 76 °C
